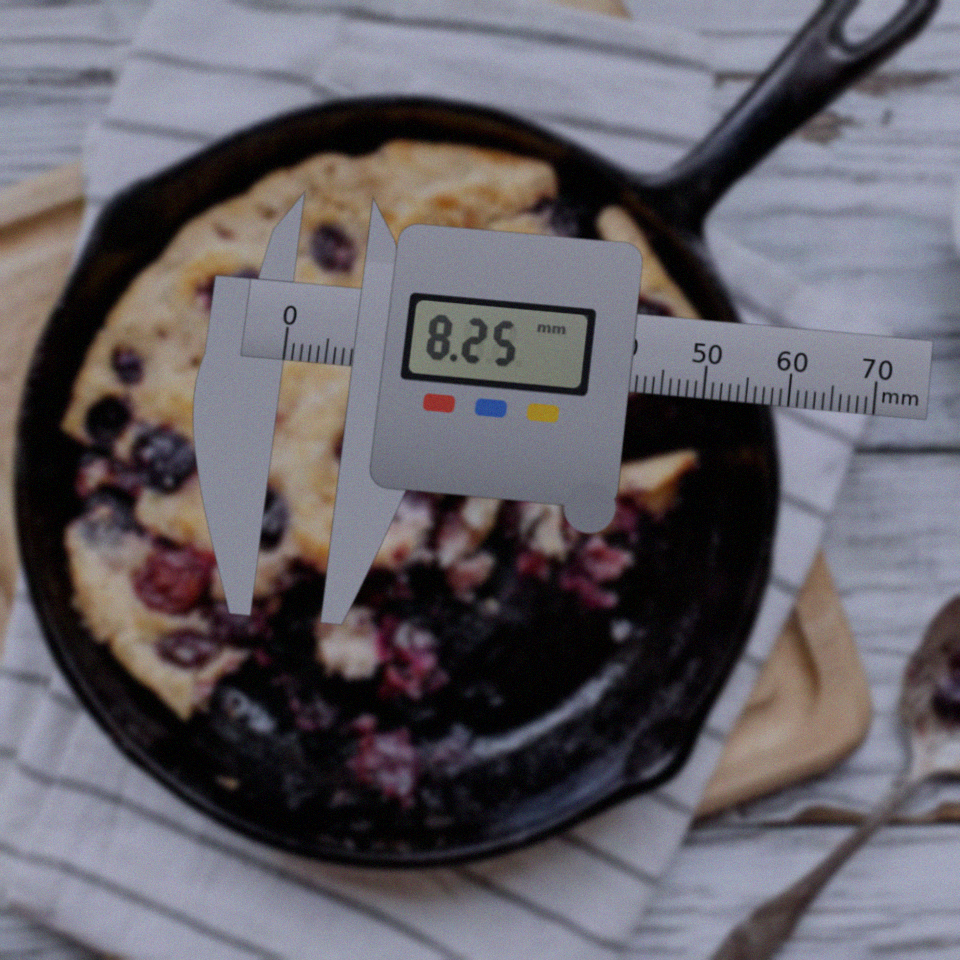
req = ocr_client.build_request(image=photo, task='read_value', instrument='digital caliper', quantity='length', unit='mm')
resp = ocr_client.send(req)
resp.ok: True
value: 8.25 mm
